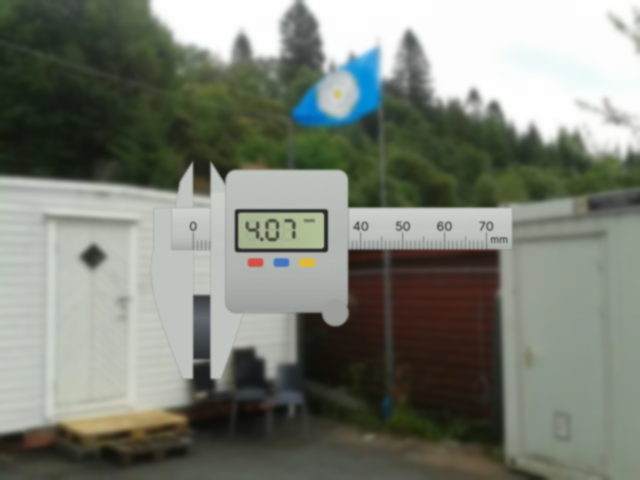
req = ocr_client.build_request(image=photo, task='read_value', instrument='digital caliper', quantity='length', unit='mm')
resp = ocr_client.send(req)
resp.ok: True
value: 4.07 mm
